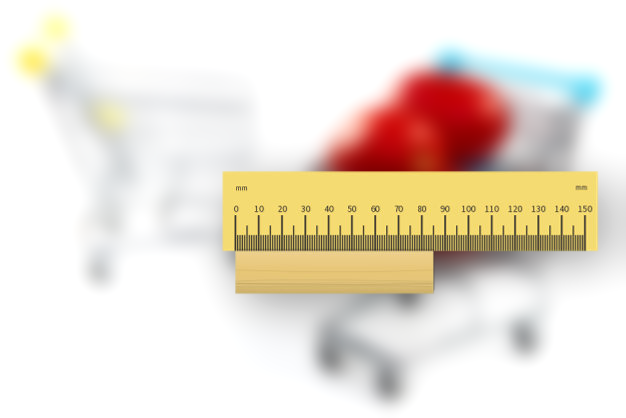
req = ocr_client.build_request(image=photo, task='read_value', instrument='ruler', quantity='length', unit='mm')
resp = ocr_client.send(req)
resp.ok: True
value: 85 mm
